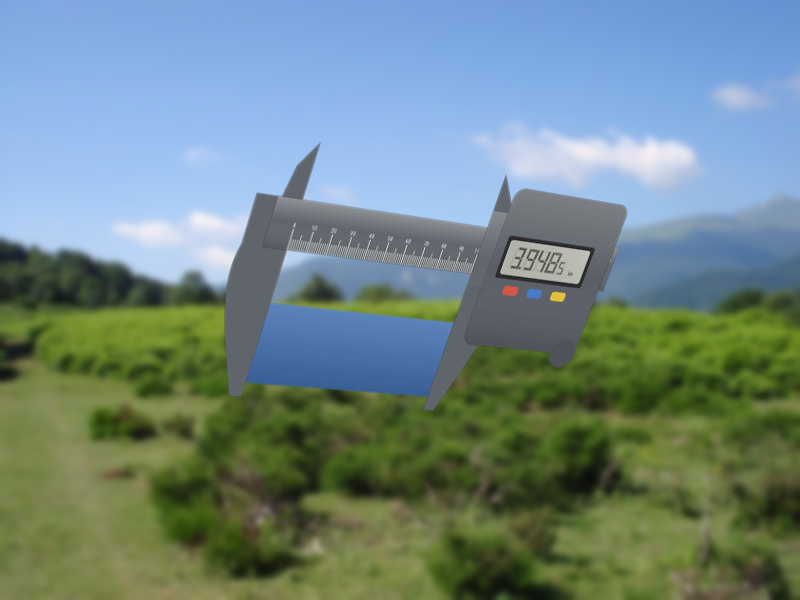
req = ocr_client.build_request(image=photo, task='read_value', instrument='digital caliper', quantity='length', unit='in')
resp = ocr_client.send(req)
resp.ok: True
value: 3.9485 in
